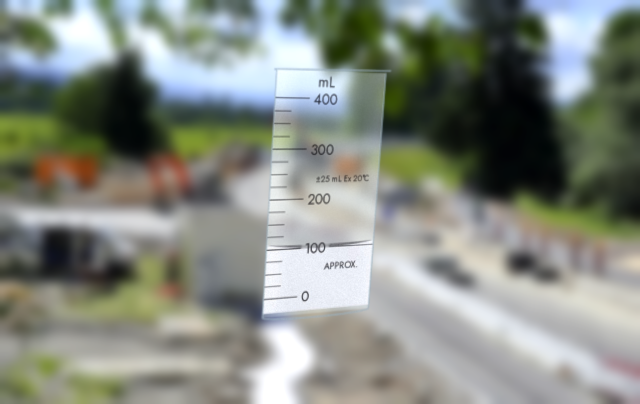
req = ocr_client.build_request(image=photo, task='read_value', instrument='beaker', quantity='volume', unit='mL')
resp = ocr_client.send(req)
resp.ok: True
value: 100 mL
